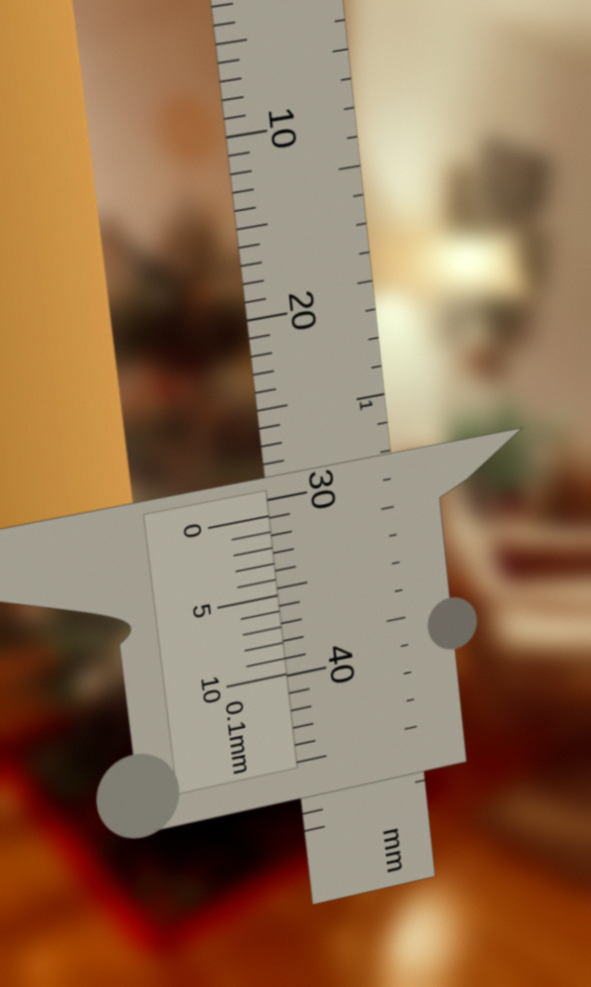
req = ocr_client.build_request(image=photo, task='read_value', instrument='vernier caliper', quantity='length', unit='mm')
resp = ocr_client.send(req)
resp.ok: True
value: 30.9 mm
